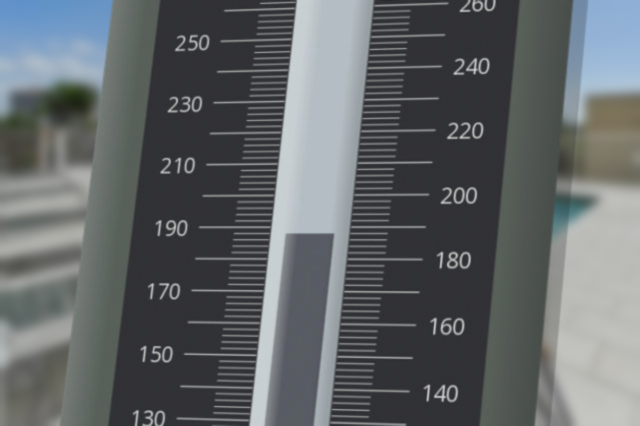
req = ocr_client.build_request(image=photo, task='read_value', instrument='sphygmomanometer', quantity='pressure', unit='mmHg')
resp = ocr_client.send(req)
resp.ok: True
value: 188 mmHg
